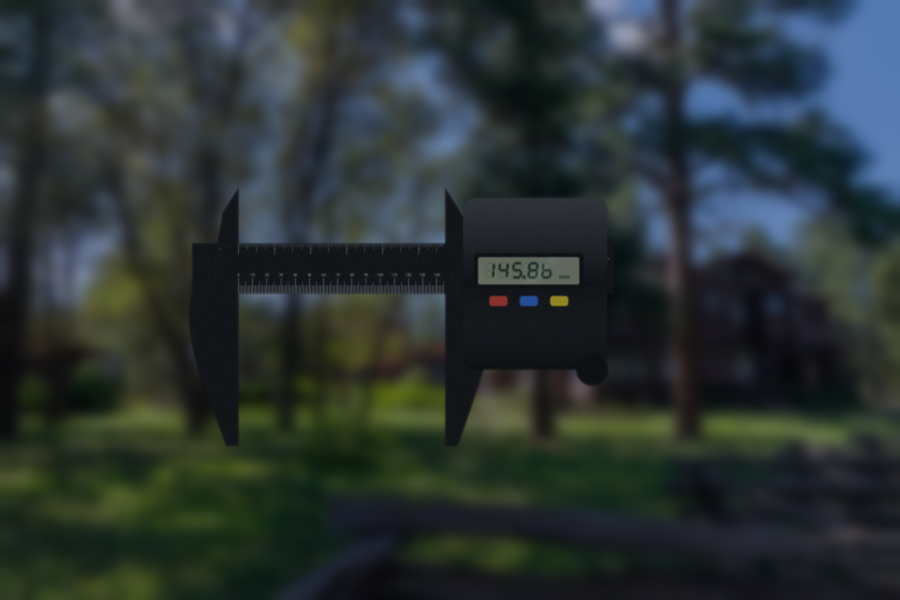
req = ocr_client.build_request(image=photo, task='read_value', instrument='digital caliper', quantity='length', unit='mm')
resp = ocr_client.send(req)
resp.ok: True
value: 145.86 mm
